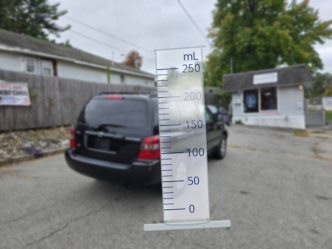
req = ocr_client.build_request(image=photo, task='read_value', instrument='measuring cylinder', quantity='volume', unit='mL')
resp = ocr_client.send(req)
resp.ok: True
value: 100 mL
